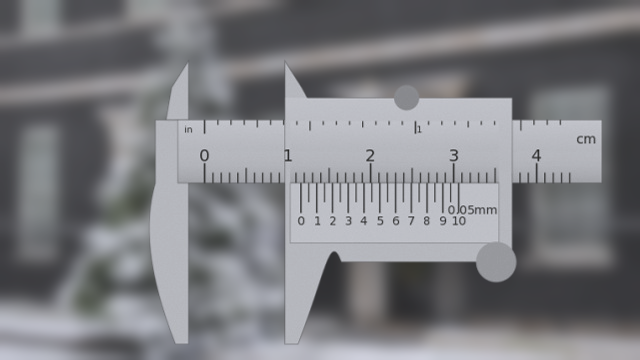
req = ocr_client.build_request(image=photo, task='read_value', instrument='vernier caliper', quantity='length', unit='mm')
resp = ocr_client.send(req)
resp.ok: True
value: 11.6 mm
